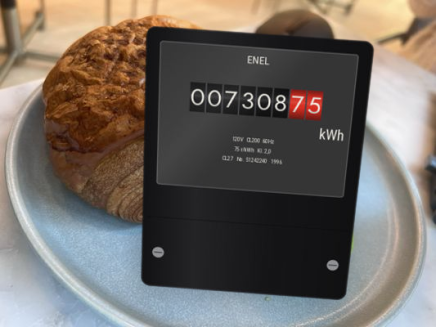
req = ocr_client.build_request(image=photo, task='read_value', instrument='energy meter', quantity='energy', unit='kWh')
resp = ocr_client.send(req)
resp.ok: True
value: 7308.75 kWh
